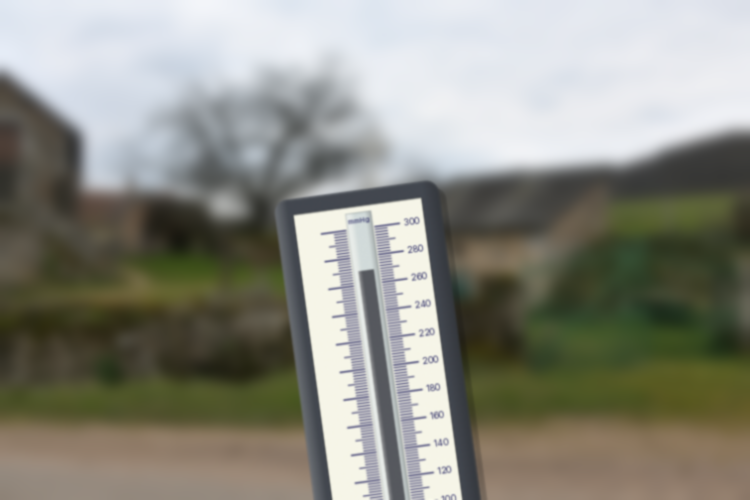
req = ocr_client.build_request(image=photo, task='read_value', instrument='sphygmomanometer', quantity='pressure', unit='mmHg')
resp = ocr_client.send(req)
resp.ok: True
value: 270 mmHg
